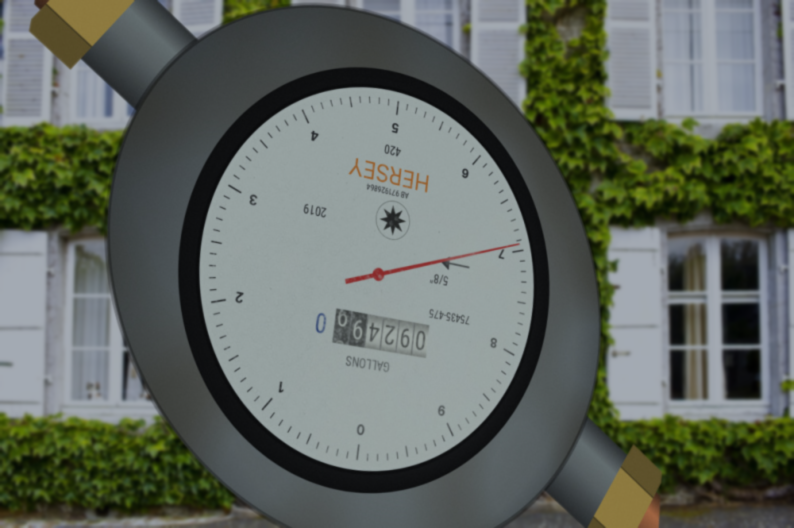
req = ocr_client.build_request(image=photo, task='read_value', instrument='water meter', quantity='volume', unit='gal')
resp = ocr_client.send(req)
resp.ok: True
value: 924986.9 gal
